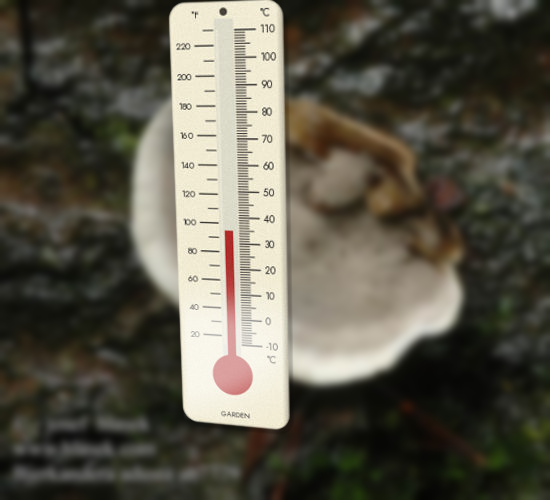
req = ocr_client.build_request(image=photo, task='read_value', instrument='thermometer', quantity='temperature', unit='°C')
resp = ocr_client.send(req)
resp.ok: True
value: 35 °C
